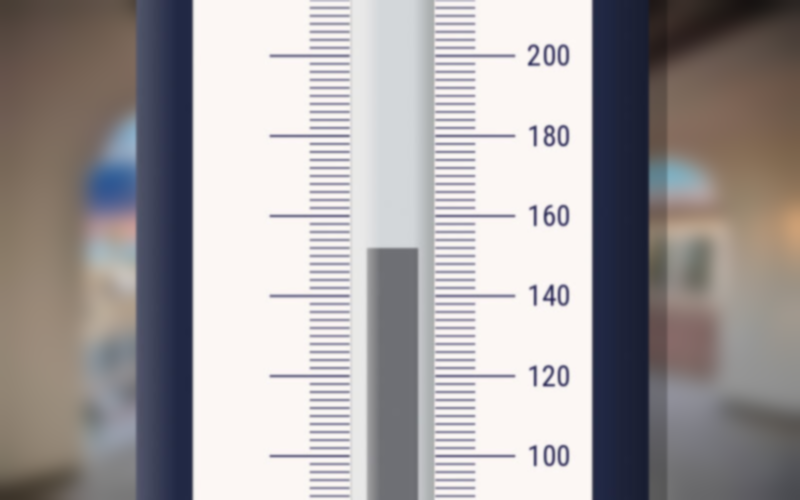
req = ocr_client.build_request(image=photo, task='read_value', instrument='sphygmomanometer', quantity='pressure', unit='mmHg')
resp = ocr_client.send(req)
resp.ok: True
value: 152 mmHg
